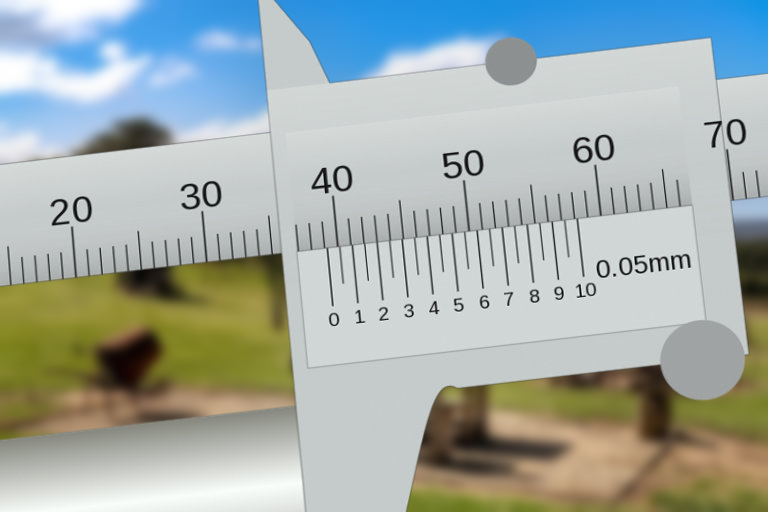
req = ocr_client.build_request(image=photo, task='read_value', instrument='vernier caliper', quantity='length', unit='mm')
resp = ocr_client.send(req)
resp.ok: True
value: 39.2 mm
